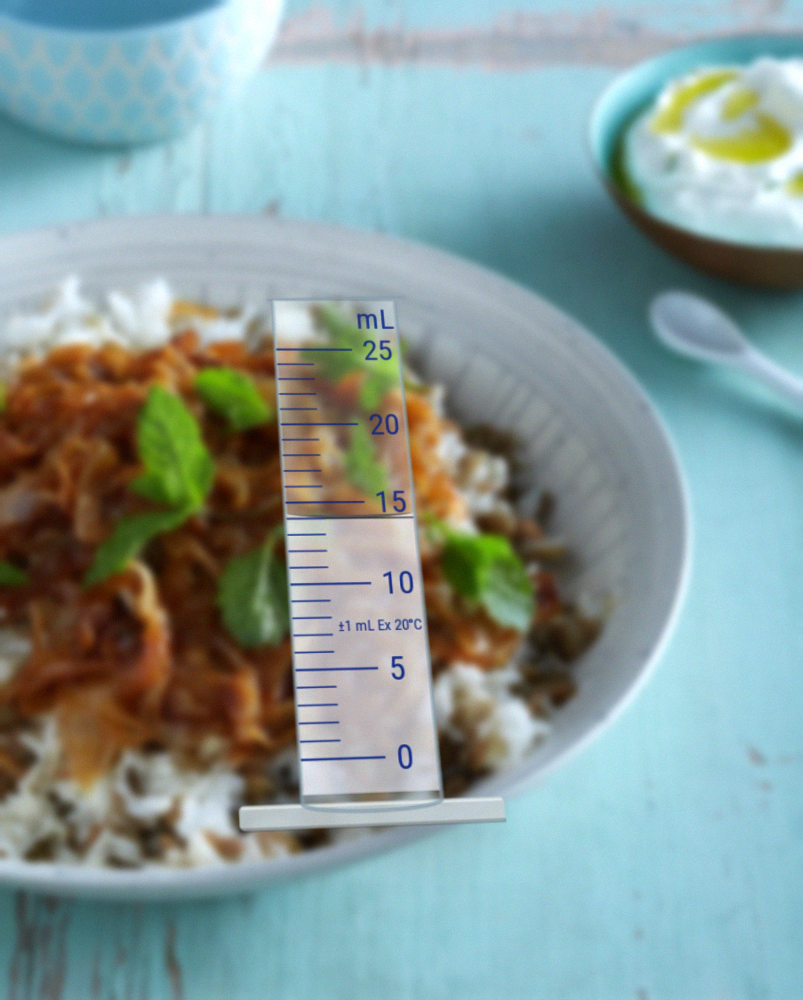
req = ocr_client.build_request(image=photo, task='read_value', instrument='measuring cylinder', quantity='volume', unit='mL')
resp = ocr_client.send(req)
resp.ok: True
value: 14 mL
